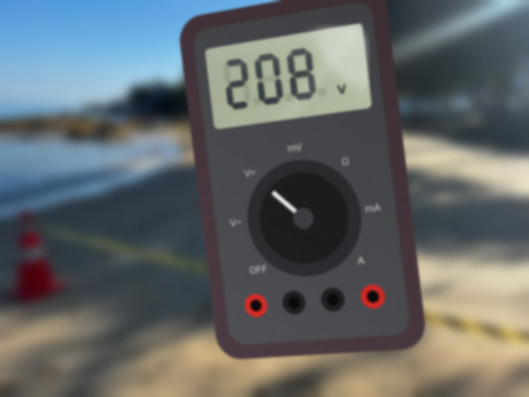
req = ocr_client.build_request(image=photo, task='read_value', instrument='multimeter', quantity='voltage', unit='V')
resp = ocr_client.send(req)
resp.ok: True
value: 208 V
